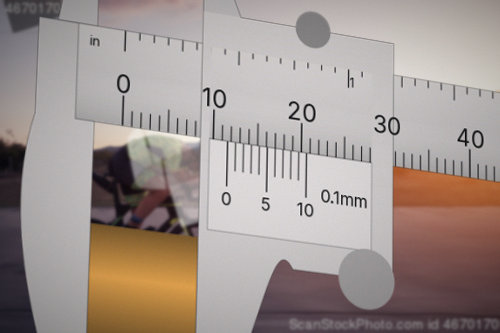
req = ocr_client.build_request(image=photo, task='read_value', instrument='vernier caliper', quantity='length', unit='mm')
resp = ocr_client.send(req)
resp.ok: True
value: 11.6 mm
